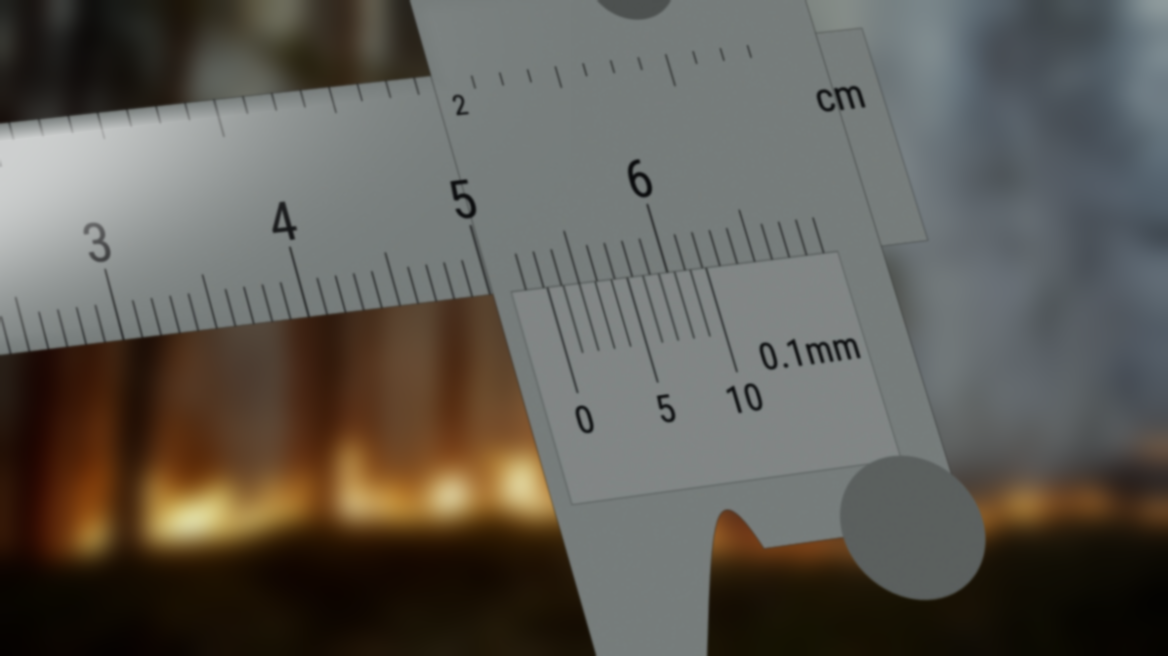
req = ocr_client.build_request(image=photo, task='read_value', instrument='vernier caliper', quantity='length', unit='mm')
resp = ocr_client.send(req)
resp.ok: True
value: 53.2 mm
